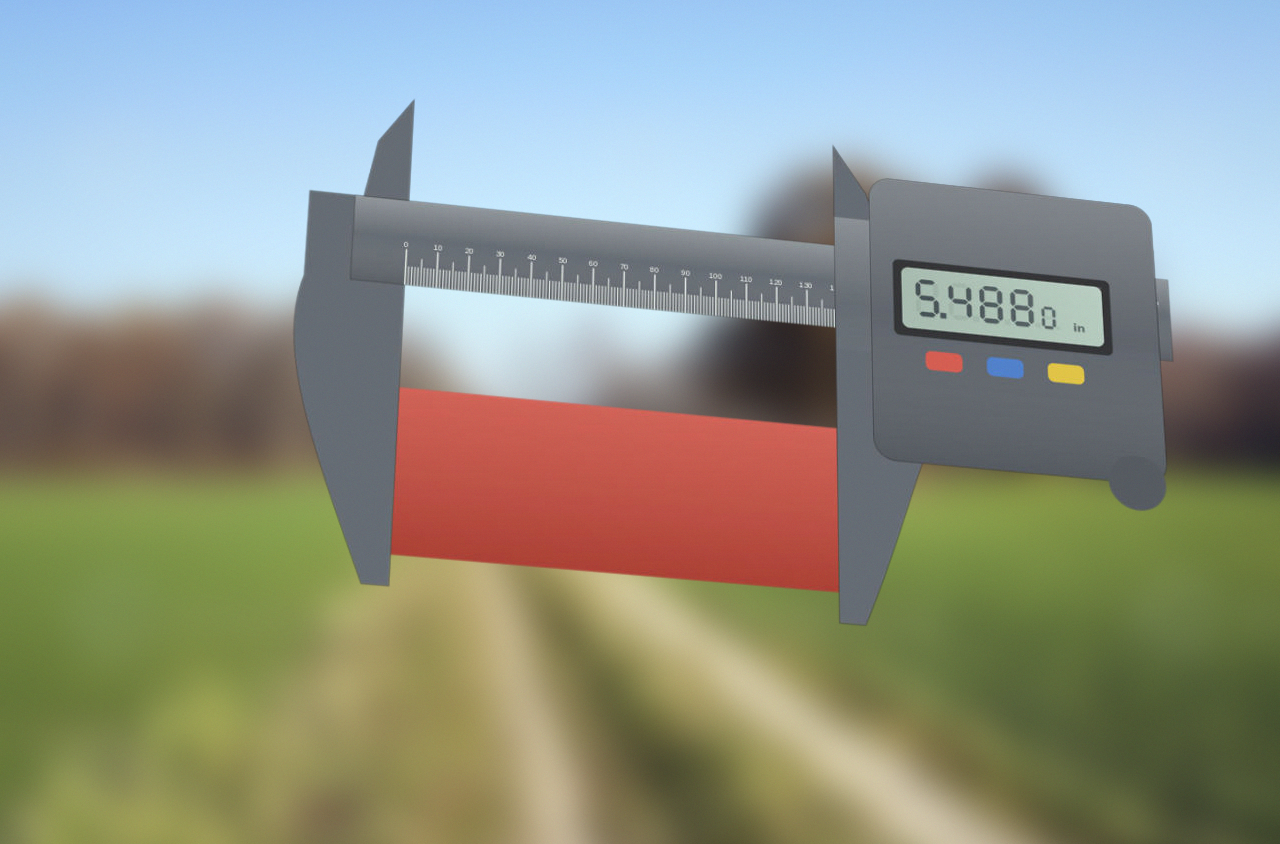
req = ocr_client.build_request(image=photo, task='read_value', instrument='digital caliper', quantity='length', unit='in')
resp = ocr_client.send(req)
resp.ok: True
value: 5.4880 in
